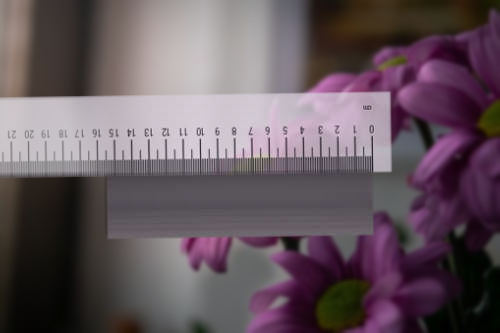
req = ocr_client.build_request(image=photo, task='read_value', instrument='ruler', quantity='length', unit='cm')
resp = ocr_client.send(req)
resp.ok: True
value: 15.5 cm
